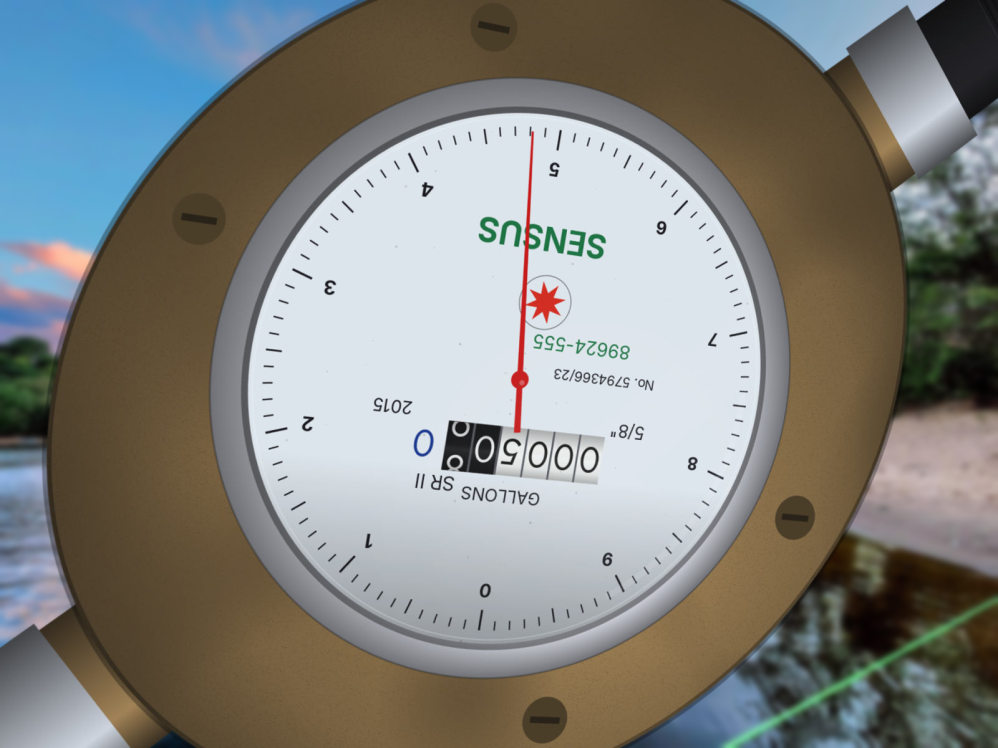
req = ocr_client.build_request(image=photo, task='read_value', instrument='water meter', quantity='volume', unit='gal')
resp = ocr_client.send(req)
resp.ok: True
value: 5084.8 gal
